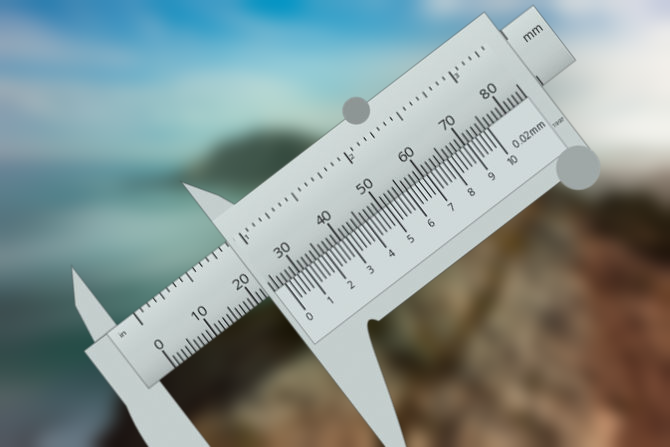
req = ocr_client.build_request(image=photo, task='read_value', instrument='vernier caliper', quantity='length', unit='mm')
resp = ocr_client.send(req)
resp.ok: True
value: 26.5 mm
